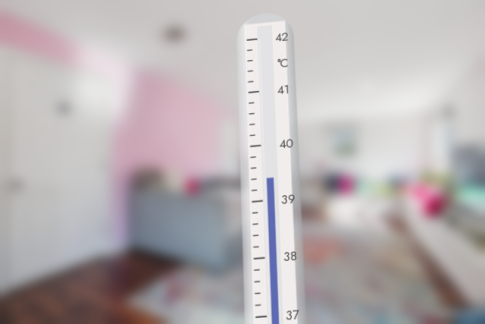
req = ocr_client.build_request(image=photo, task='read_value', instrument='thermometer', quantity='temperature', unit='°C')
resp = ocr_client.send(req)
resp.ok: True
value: 39.4 °C
